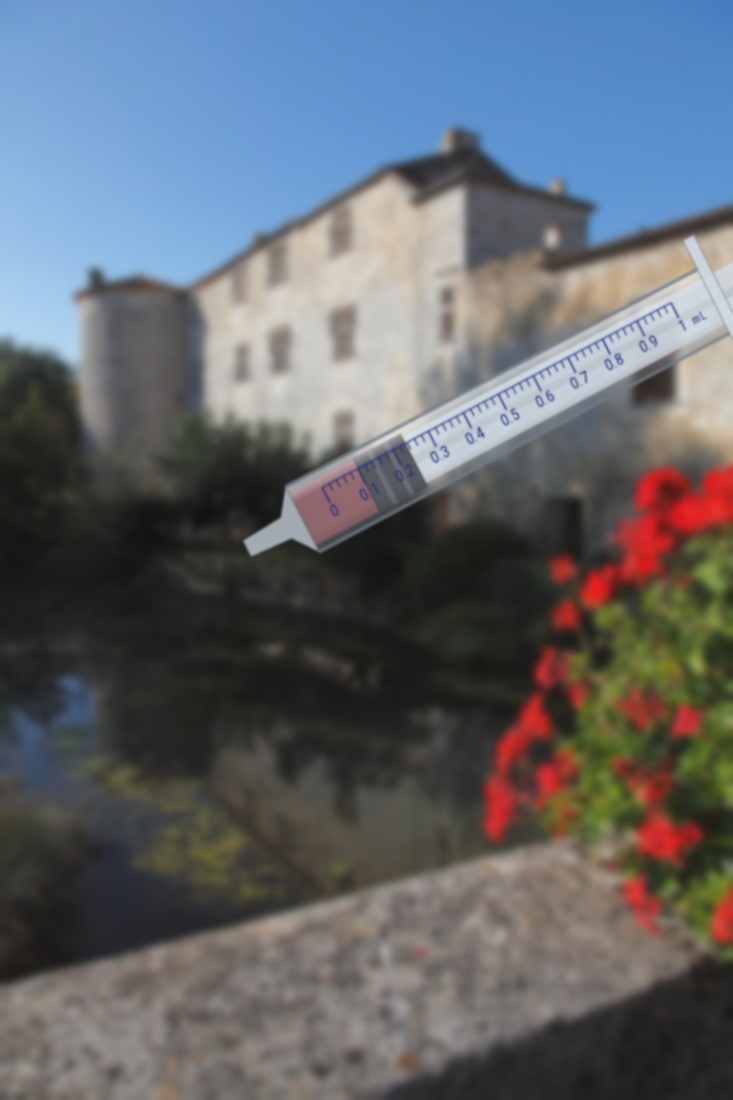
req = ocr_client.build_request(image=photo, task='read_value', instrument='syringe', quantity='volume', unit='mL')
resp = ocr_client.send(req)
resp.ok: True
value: 0.1 mL
